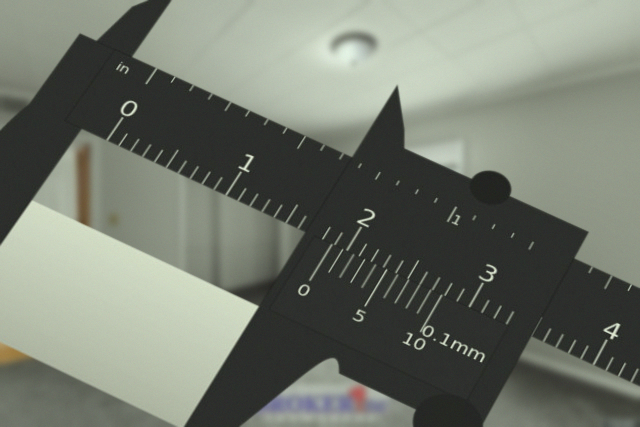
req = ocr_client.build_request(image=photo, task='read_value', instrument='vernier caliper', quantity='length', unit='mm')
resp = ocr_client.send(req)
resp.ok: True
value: 18.8 mm
